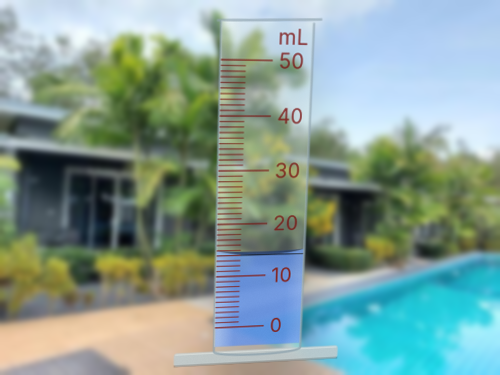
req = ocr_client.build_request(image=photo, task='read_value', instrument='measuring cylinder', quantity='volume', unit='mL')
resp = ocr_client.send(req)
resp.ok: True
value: 14 mL
